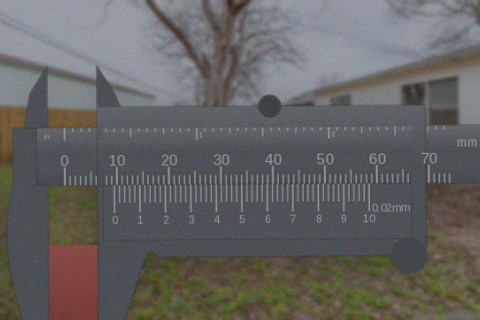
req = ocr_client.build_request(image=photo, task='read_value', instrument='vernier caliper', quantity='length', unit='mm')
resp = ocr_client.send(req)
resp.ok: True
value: 9.5 mm
